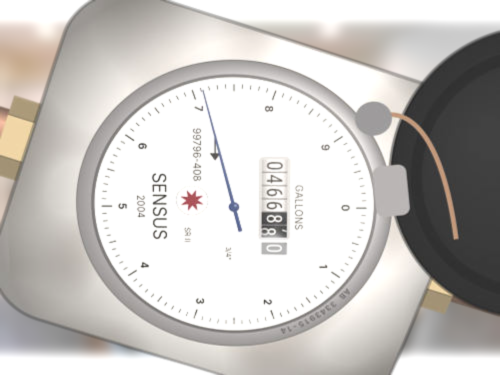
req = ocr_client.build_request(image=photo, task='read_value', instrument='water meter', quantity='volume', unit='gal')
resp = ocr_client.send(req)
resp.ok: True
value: 466877.1 gal
